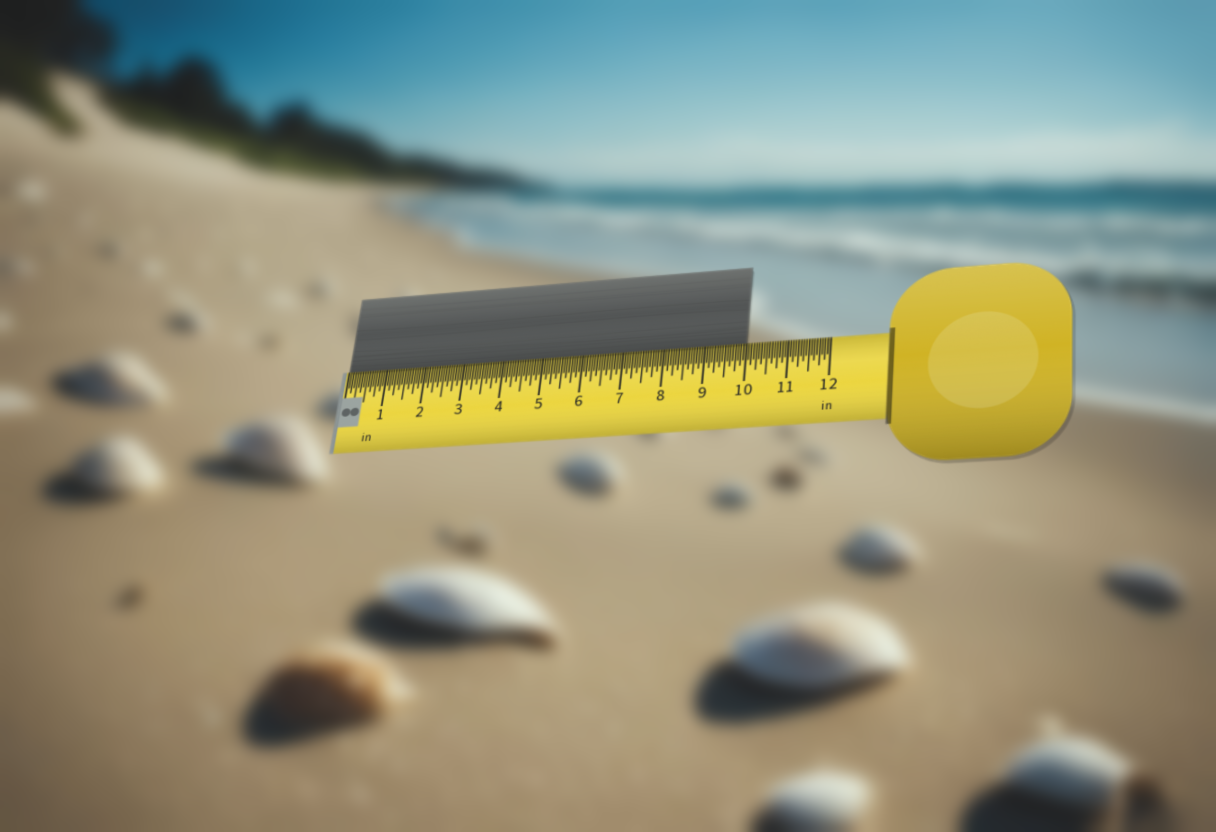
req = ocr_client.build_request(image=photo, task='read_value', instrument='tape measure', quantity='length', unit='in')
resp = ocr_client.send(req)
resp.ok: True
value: 10 in
